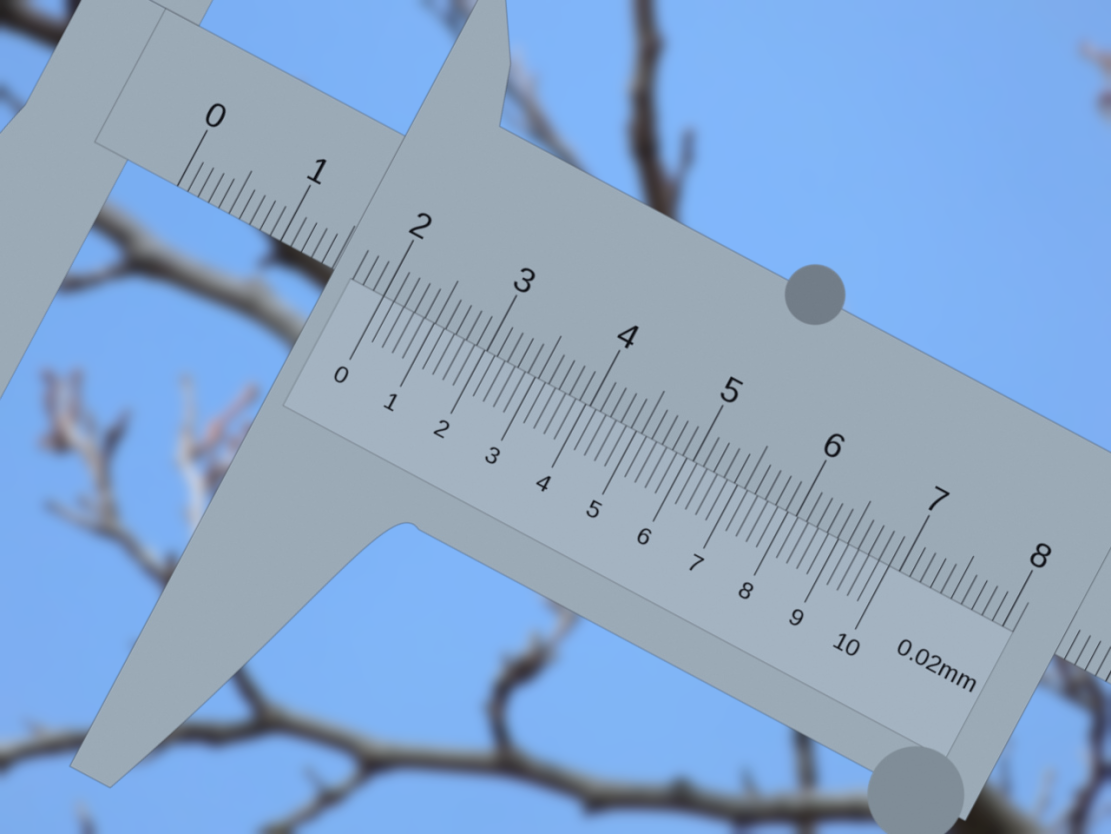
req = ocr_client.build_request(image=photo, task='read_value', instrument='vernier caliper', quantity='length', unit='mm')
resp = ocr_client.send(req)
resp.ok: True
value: 20.0 mm
